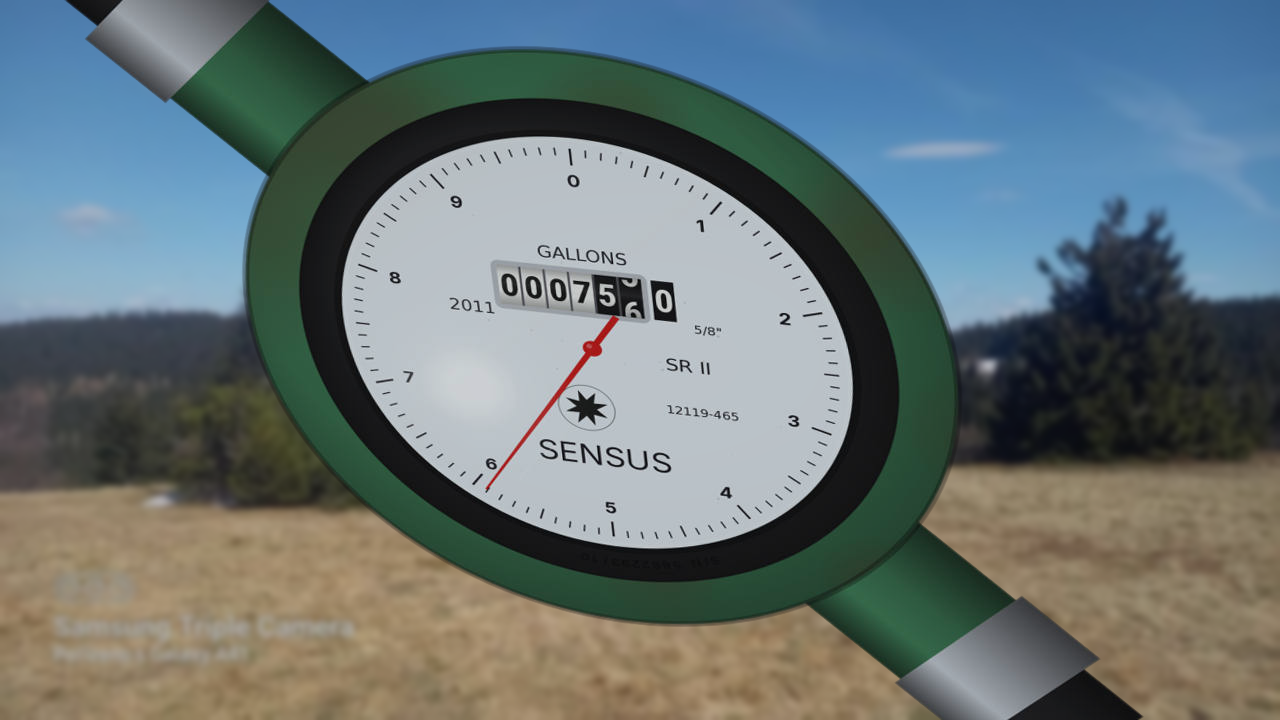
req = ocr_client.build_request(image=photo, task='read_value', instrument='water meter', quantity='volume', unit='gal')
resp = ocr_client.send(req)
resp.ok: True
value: 7555.9 gal
